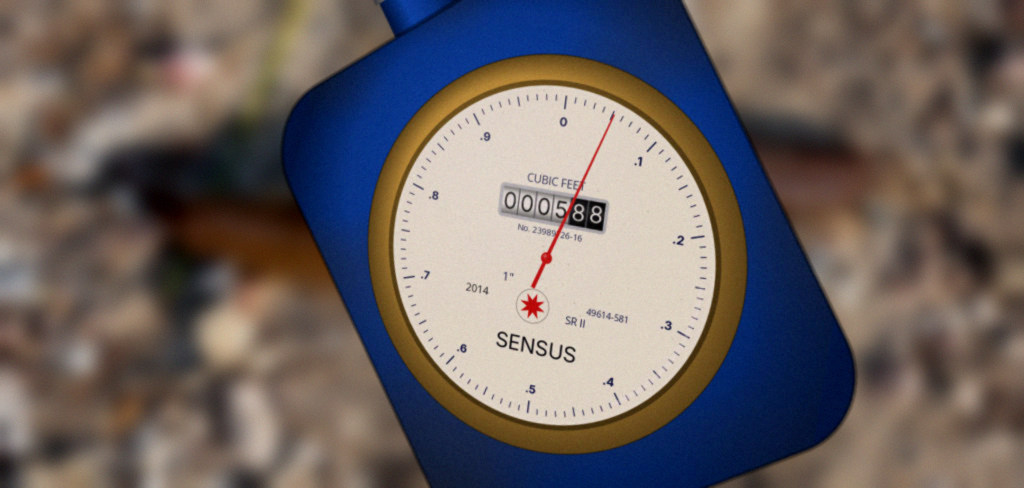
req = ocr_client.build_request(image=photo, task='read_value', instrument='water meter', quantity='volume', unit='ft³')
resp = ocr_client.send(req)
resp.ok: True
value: 588.05 ft³
